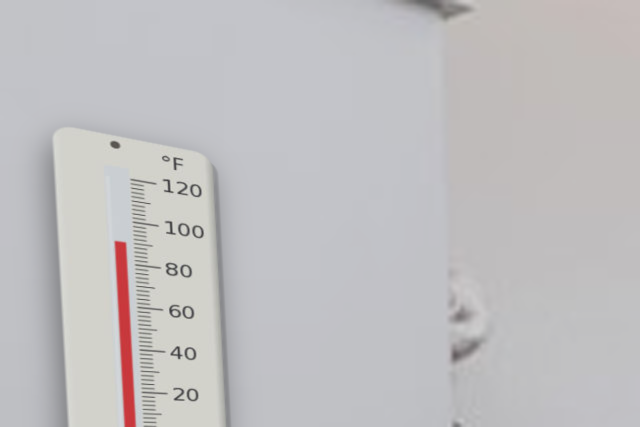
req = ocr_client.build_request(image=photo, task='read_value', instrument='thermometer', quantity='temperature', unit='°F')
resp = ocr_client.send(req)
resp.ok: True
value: 90 °F
